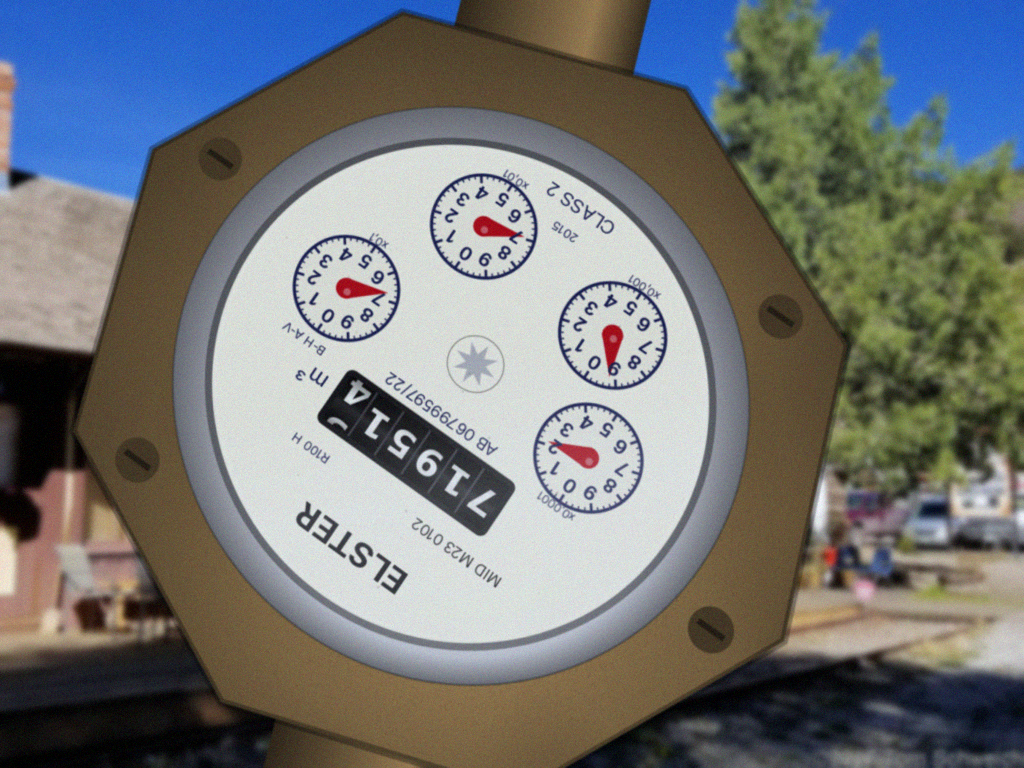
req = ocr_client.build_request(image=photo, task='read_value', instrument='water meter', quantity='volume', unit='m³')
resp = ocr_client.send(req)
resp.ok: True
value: 719513.6692 m³
